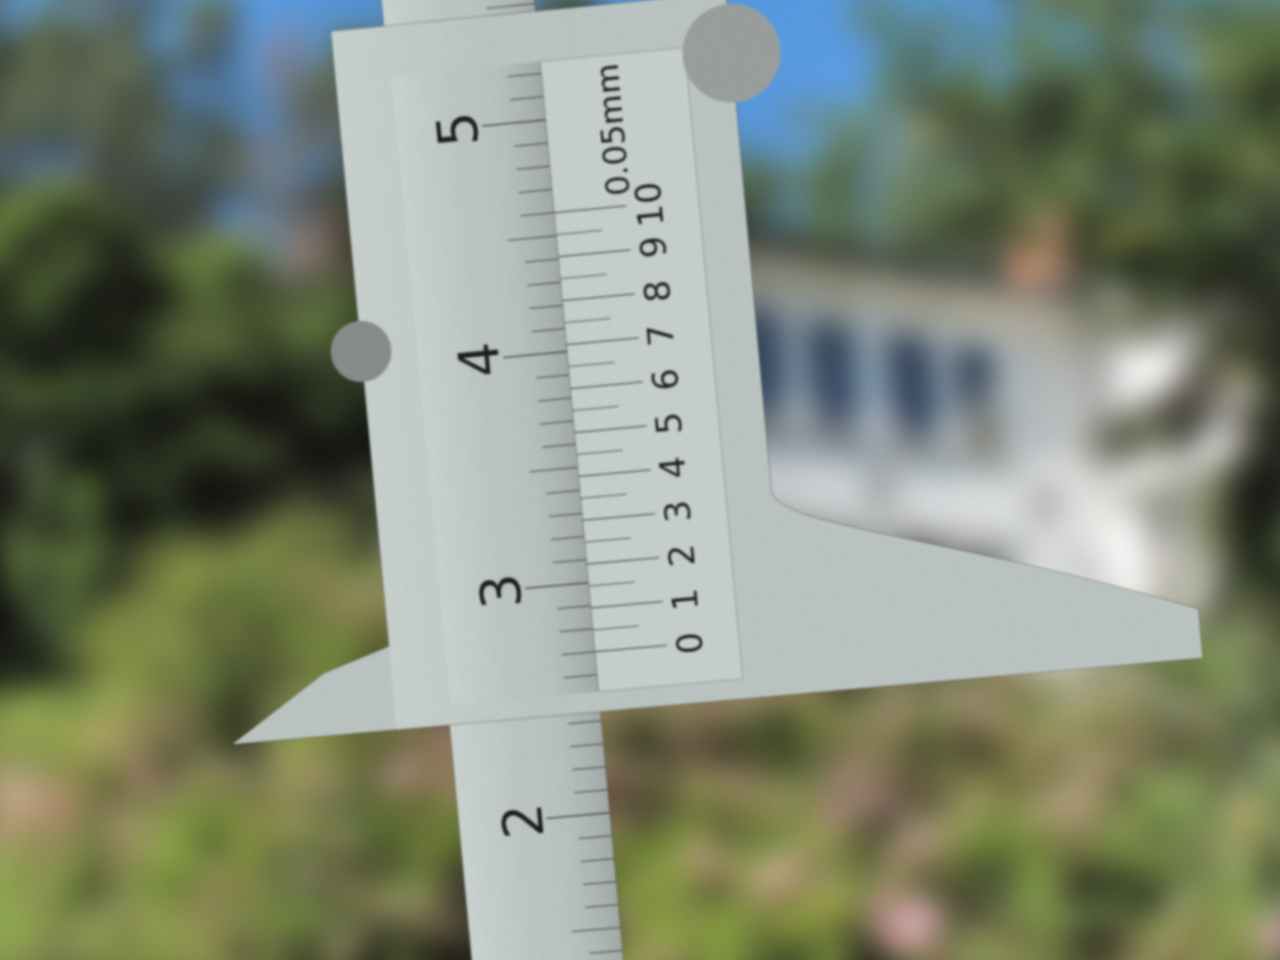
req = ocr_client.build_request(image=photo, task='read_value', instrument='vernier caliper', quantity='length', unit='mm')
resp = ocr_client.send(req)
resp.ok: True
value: 27.0 mm
